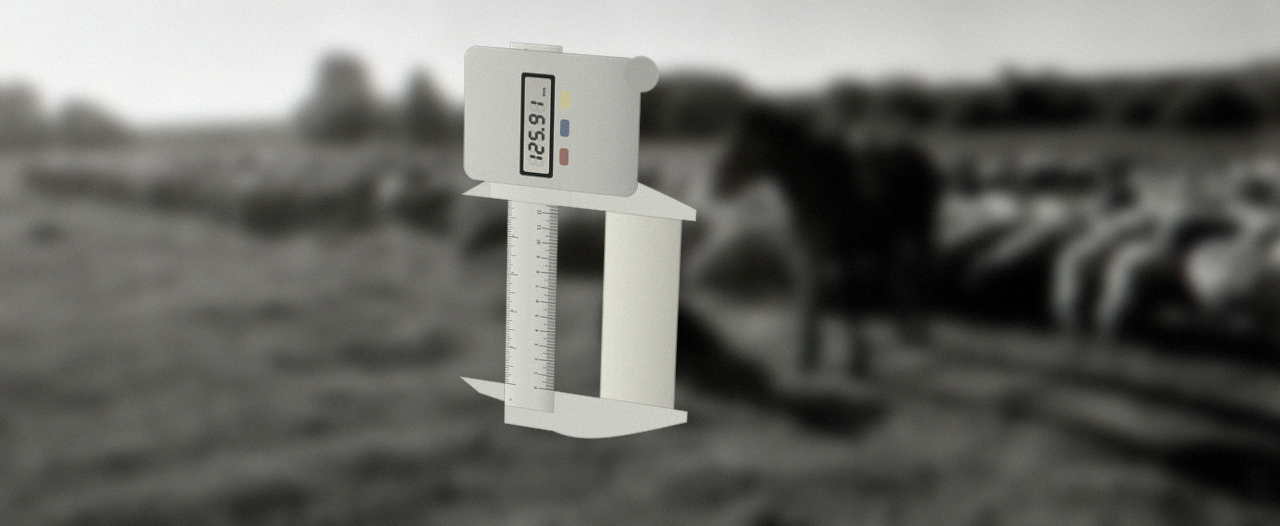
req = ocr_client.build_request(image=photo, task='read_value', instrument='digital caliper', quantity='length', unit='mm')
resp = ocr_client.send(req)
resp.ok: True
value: 125.91 mm
